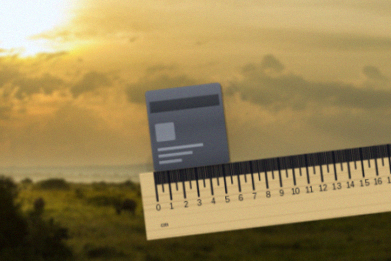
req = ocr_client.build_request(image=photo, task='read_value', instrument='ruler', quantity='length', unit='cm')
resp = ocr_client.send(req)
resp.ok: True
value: 5.5 cm
